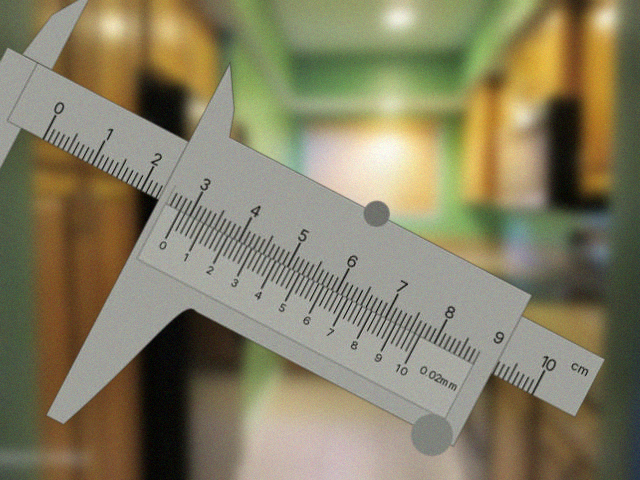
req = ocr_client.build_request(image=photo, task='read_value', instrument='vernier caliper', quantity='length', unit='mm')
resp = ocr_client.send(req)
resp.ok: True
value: 28.0 mm
